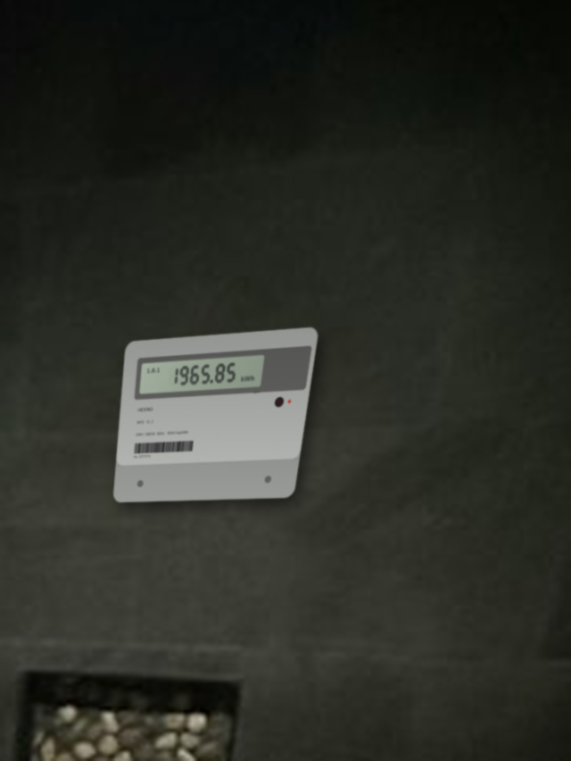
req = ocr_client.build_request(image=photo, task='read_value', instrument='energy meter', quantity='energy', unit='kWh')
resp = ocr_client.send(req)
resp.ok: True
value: 1965.85 kWh
